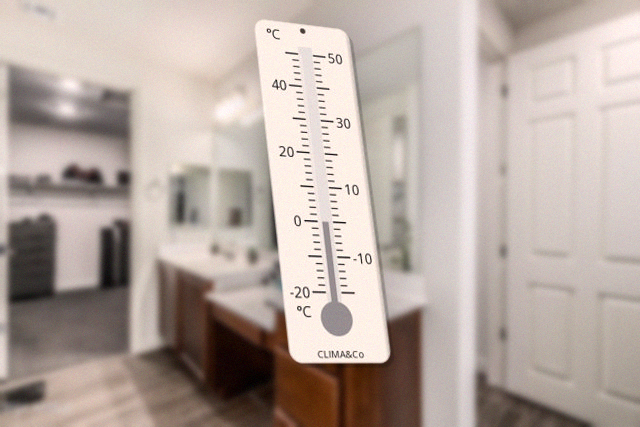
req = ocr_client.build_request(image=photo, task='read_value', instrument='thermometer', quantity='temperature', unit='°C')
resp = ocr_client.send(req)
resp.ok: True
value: 0 °C
